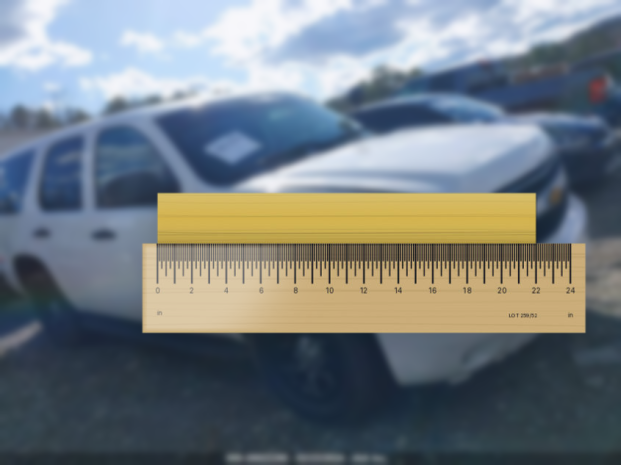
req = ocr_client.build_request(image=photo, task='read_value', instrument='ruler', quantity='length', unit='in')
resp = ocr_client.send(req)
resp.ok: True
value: 22 in
